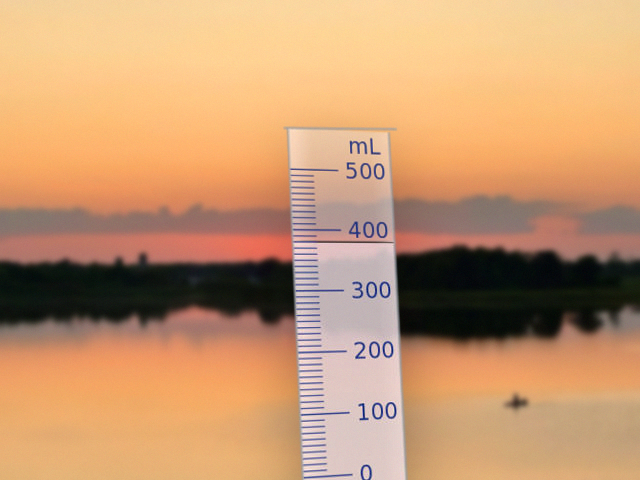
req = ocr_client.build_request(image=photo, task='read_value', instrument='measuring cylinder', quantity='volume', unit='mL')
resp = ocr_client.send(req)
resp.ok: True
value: 380 mL
